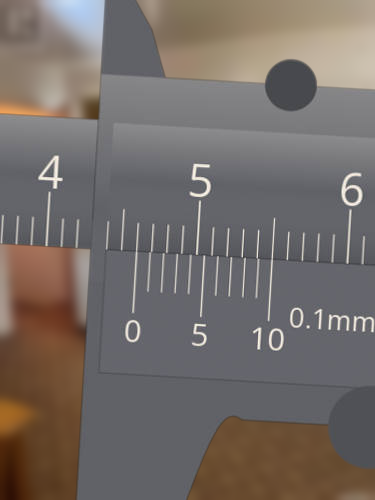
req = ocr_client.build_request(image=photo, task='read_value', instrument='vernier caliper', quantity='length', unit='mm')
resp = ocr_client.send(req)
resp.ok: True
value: 46.0 mm
